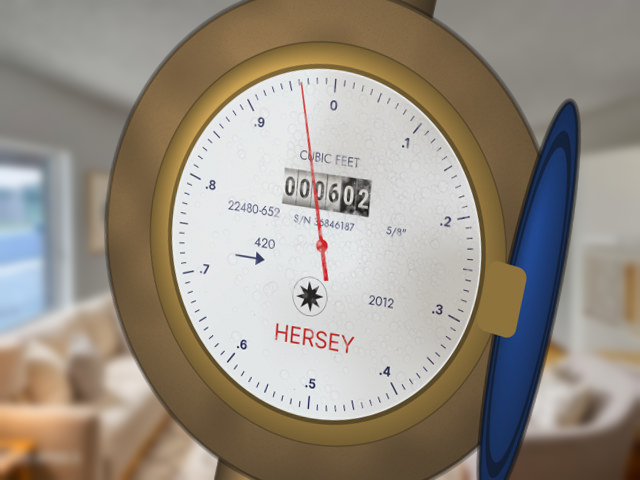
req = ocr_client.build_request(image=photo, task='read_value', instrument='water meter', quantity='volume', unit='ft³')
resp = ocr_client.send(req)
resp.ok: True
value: 601.96 ft³
